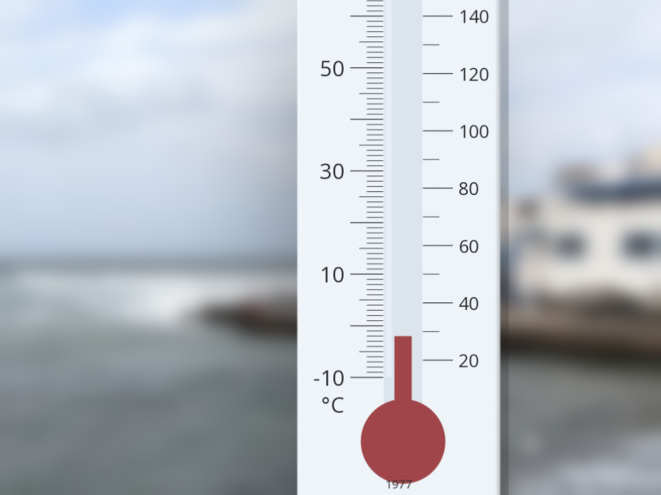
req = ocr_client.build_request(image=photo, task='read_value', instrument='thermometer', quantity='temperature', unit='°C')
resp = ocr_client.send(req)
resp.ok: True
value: -2 °C
